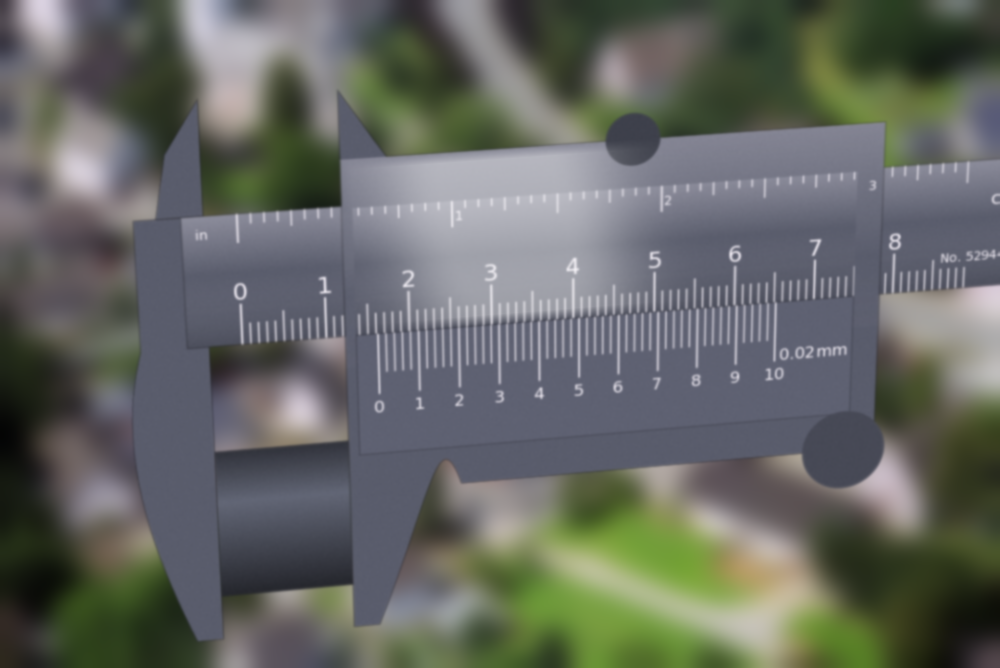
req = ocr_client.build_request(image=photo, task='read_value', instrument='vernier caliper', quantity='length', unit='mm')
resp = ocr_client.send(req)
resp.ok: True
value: 16.2 mm
